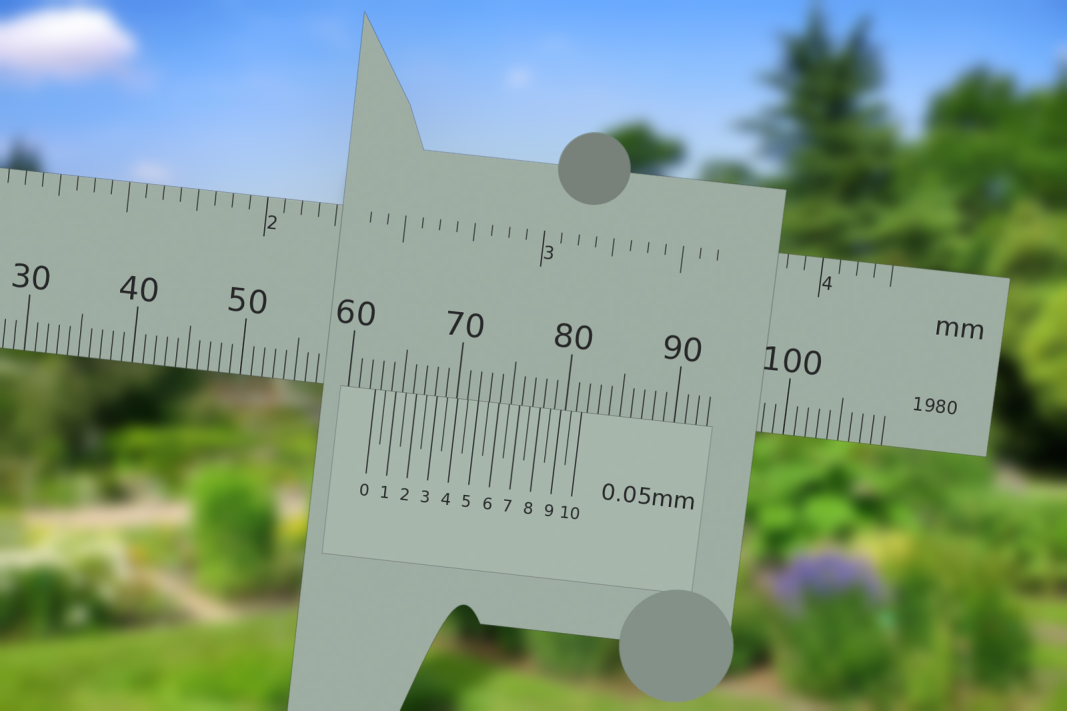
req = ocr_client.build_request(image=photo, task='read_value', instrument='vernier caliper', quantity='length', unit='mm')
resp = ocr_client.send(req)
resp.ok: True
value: 62.5 mm
